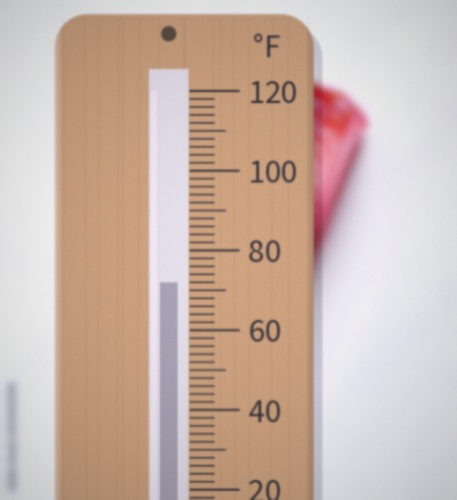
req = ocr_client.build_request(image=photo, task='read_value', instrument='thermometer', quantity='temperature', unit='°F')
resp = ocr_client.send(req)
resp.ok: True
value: 72 °F
